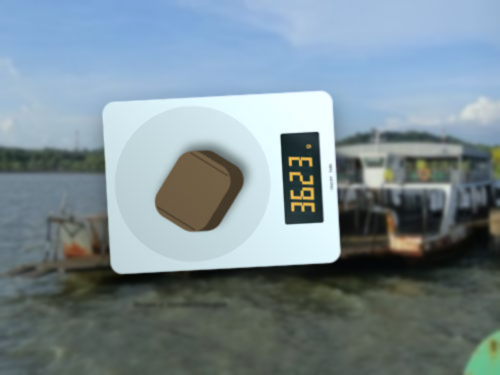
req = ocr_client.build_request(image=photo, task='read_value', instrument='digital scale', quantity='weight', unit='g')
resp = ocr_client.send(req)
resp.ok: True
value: 3623 g
